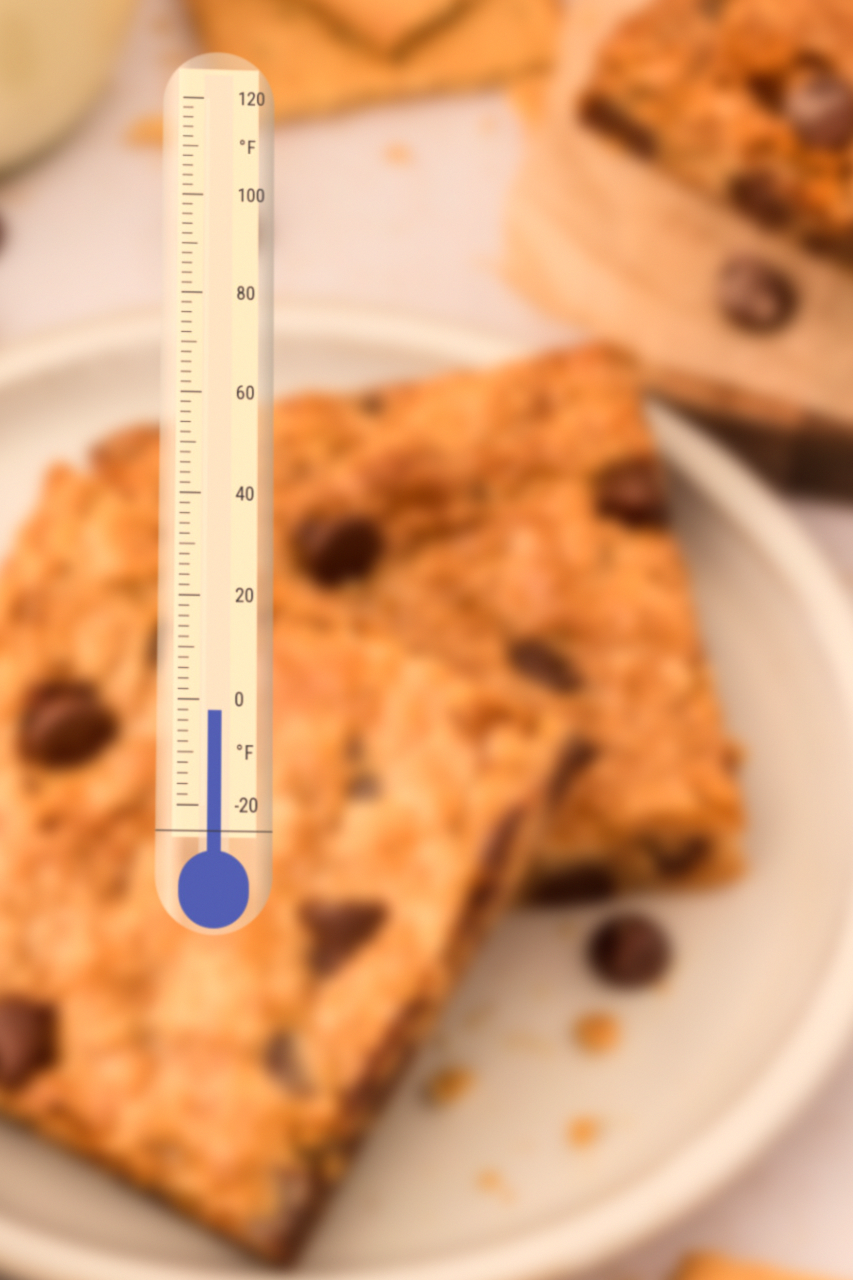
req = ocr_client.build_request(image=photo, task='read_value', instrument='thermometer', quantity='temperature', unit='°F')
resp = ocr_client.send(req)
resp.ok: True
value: -2 °F
